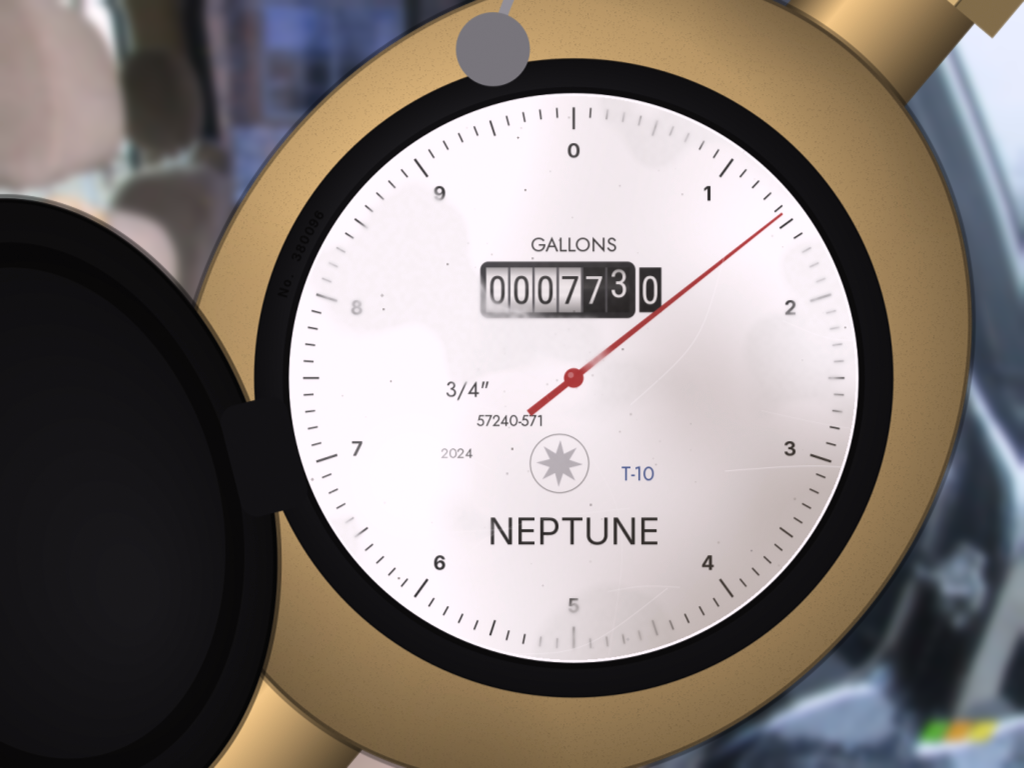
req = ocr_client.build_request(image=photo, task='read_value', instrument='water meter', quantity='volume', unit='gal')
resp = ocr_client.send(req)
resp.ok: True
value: 7731.4 gal
